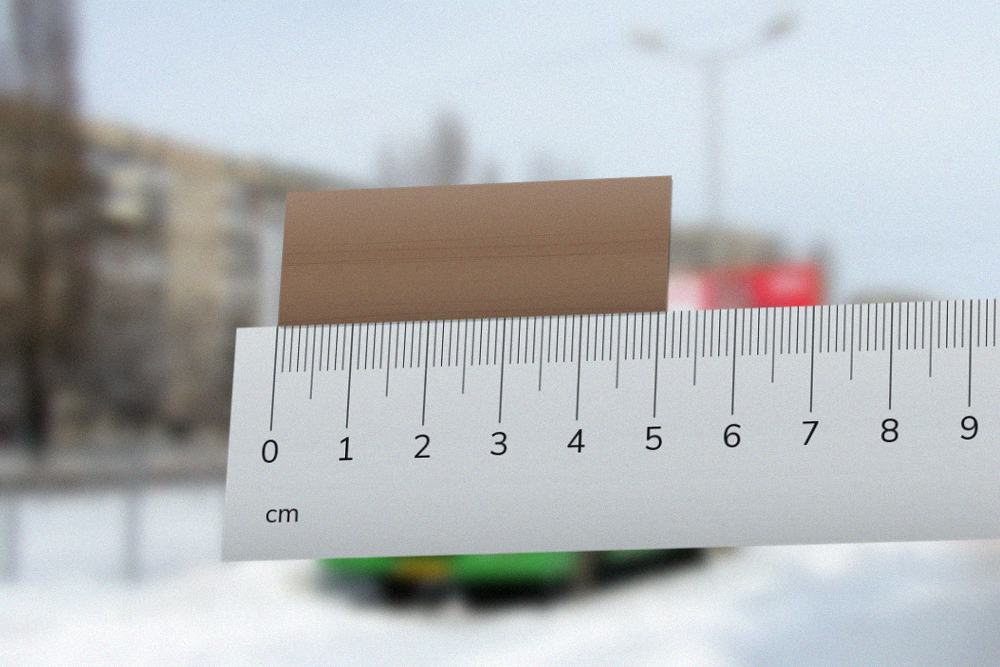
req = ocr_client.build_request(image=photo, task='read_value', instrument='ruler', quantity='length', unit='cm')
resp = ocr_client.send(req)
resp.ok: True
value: 5.1 cm
